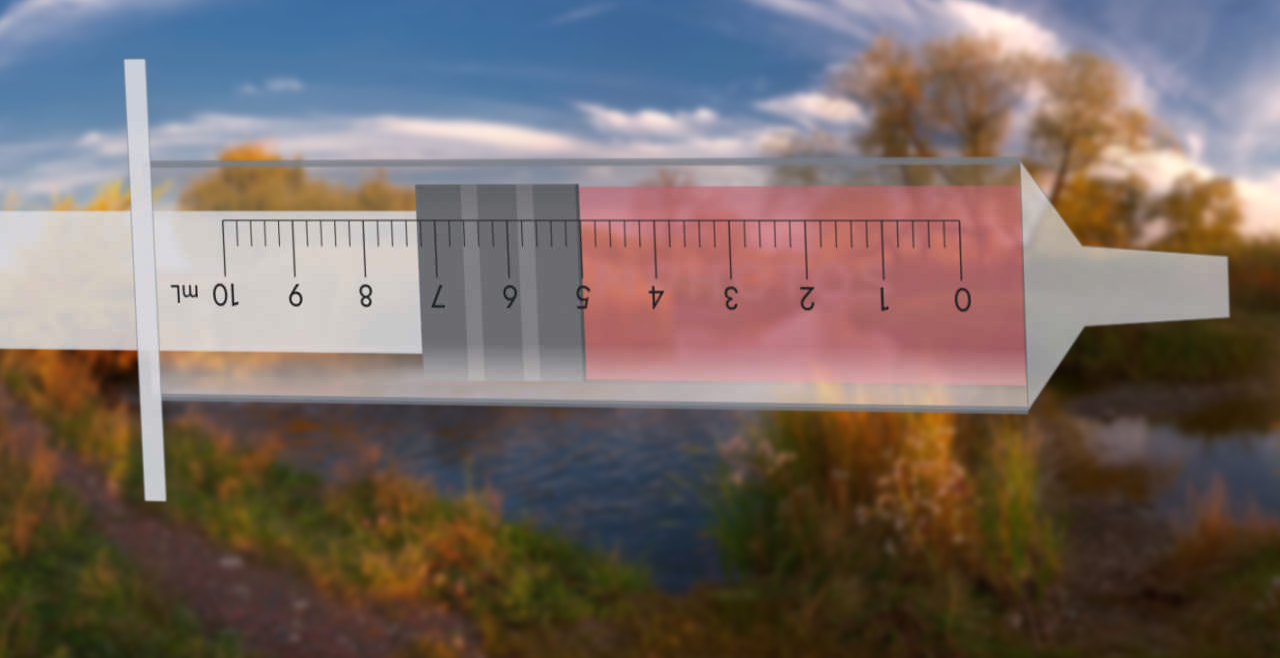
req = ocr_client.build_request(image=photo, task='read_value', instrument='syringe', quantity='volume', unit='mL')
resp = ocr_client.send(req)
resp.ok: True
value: 5 mL
